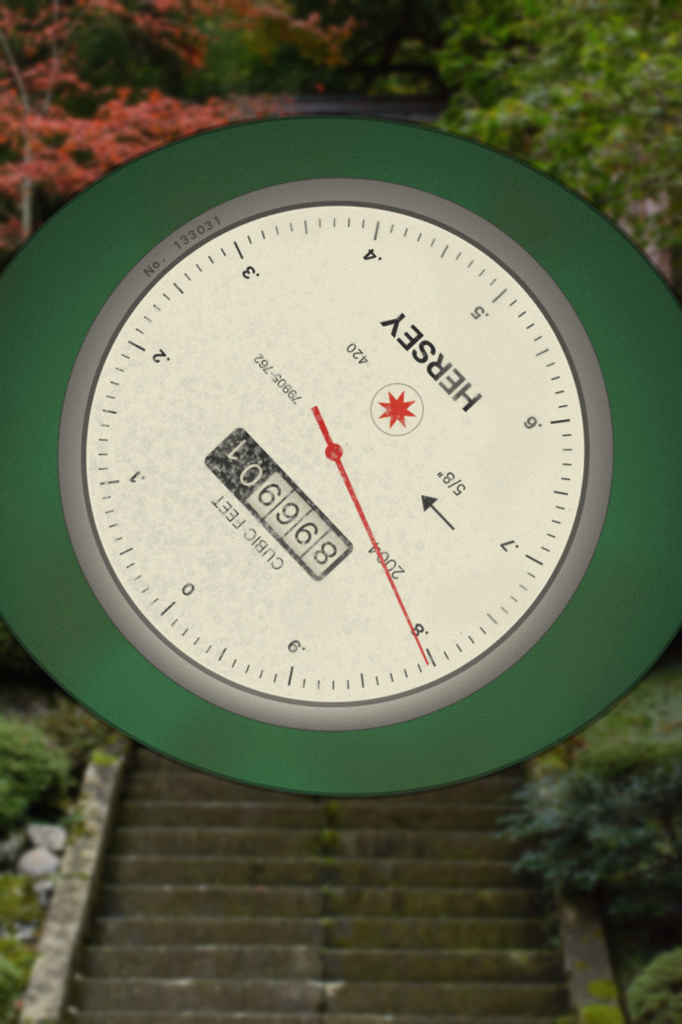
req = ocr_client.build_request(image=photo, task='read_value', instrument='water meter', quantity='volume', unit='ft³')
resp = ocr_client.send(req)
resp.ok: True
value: 896900.80 ft³
